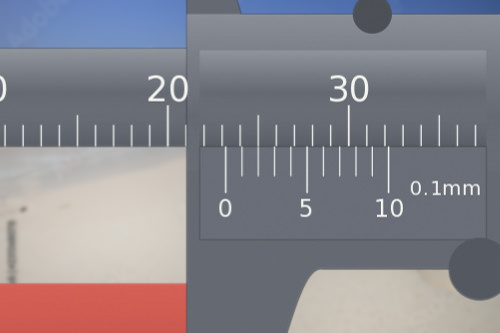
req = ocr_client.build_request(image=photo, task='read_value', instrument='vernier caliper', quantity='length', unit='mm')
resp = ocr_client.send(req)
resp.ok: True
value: 23.2 mm
